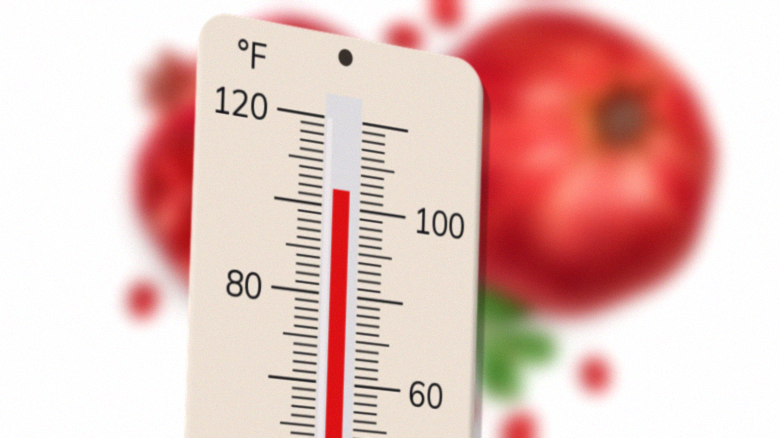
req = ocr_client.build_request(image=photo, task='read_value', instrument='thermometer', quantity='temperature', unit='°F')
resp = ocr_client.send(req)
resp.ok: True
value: 104 °F
